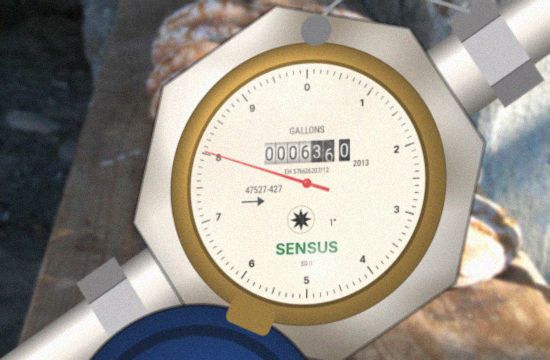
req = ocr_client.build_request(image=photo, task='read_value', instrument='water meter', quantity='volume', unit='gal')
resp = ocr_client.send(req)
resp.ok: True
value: 6358.0 gal
